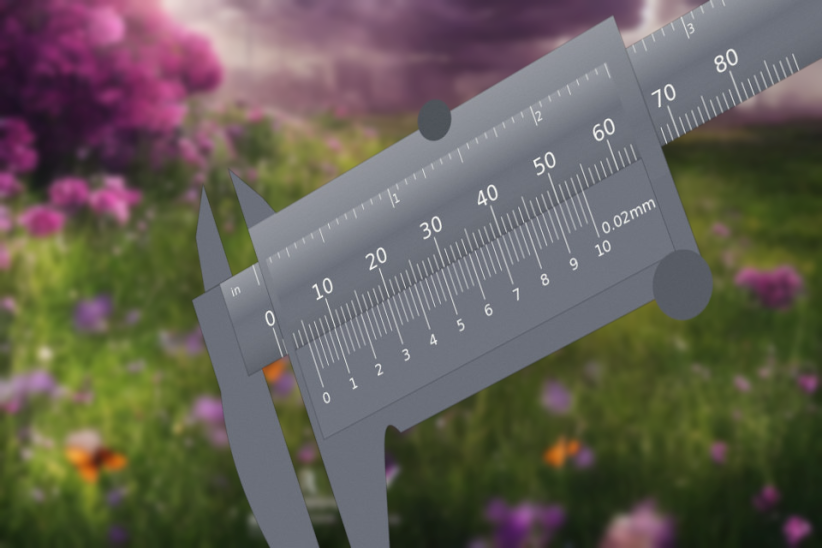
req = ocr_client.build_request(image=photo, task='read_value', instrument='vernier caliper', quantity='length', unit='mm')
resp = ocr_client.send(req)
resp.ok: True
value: 5.0 mm
